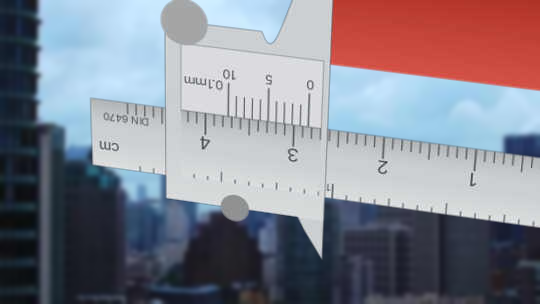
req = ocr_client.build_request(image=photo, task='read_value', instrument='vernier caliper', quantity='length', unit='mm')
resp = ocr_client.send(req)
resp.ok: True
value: 28.4 mm
